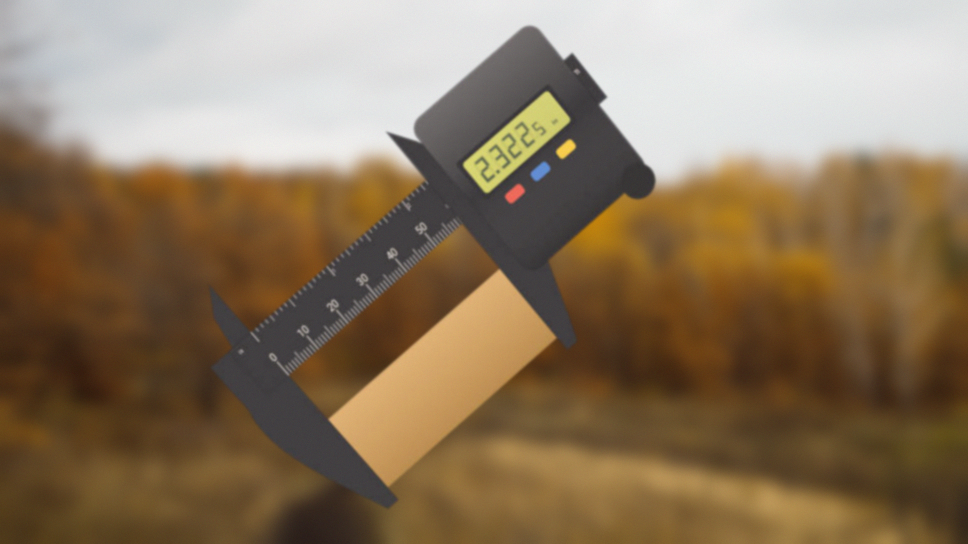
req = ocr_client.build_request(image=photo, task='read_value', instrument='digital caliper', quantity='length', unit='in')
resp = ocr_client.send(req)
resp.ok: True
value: 2.3225 in
